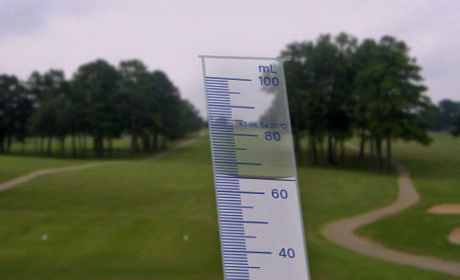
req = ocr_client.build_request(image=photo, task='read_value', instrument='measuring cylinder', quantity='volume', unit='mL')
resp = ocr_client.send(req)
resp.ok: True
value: 65 mL
